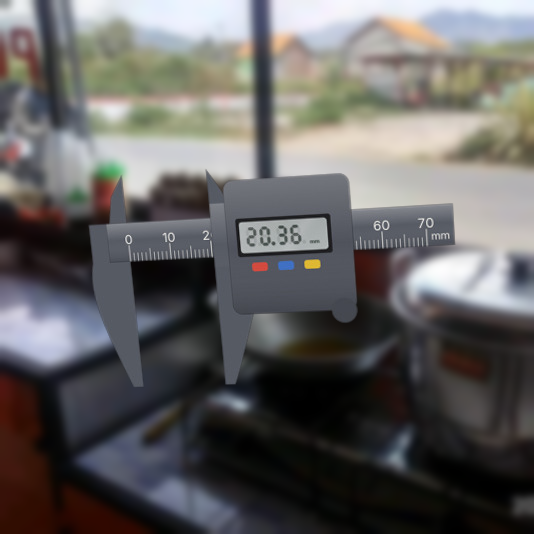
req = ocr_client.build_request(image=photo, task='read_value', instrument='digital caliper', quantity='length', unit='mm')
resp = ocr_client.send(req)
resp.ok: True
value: 20.36 mm
